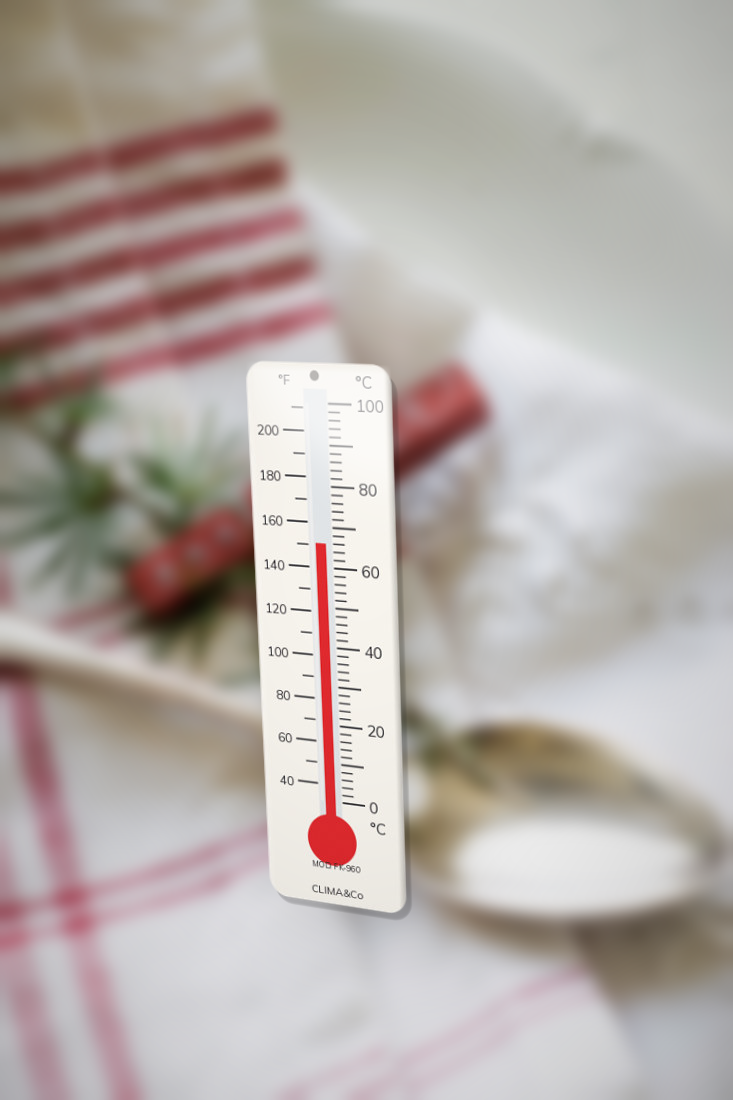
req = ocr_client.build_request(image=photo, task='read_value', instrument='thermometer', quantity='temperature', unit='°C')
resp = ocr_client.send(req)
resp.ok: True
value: 66 °C
